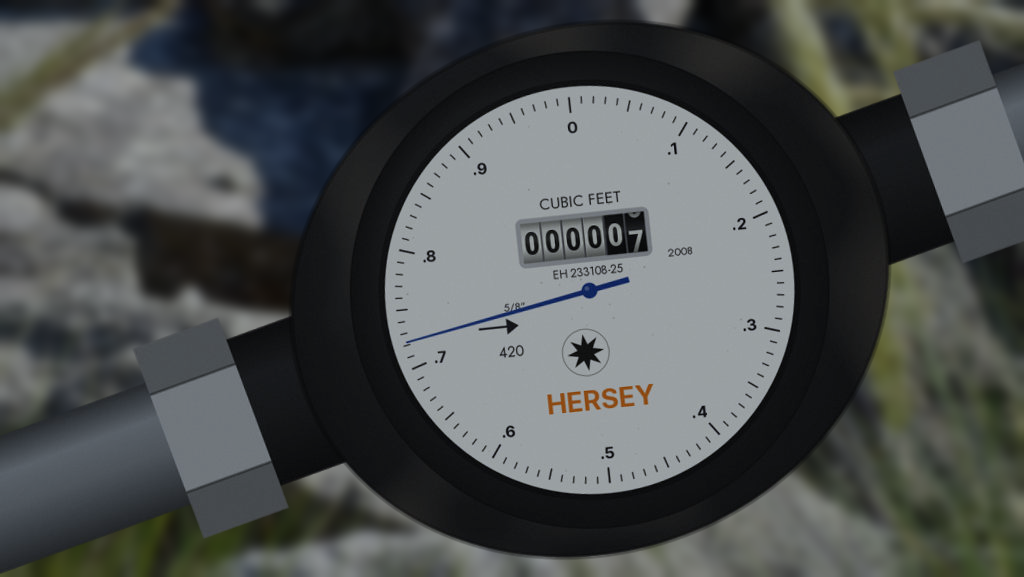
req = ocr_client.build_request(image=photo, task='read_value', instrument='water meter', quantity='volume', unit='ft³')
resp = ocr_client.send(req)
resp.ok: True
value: 6.72 ft³
